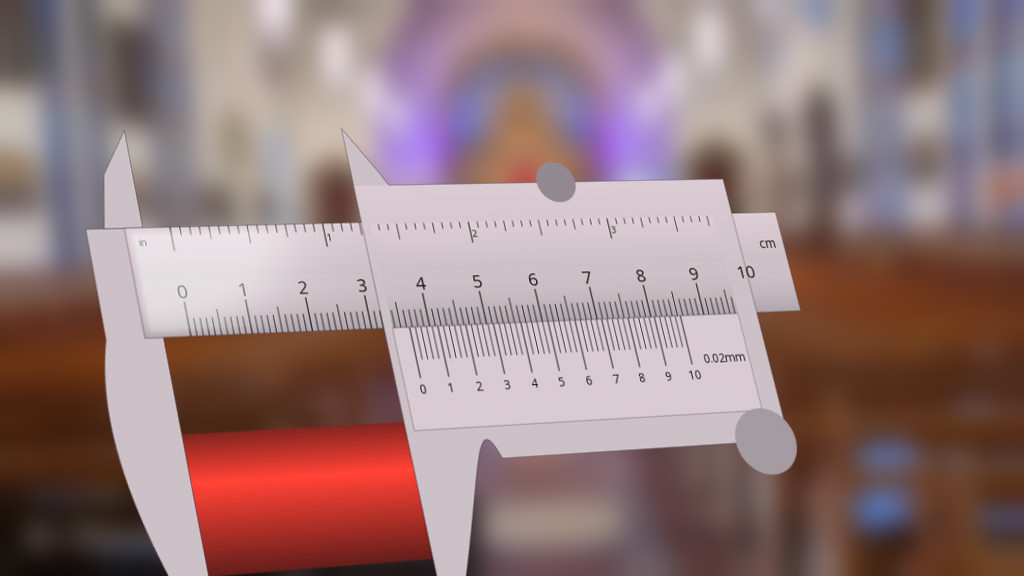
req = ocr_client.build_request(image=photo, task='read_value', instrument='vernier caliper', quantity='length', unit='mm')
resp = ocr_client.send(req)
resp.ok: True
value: 36.5 mm
